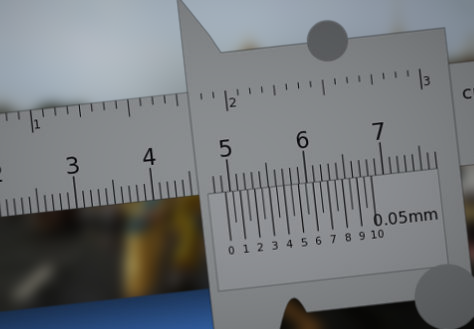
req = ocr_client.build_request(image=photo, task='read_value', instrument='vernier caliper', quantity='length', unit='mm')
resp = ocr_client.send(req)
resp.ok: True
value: 49.4 mm
